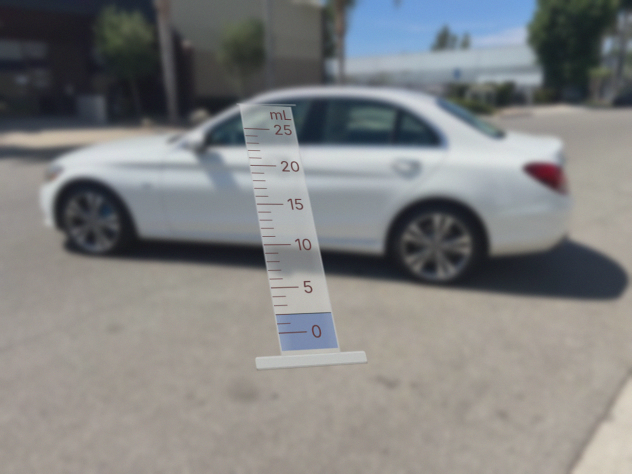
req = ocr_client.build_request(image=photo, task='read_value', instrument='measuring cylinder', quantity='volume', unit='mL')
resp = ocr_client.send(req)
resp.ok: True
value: 2 mL
